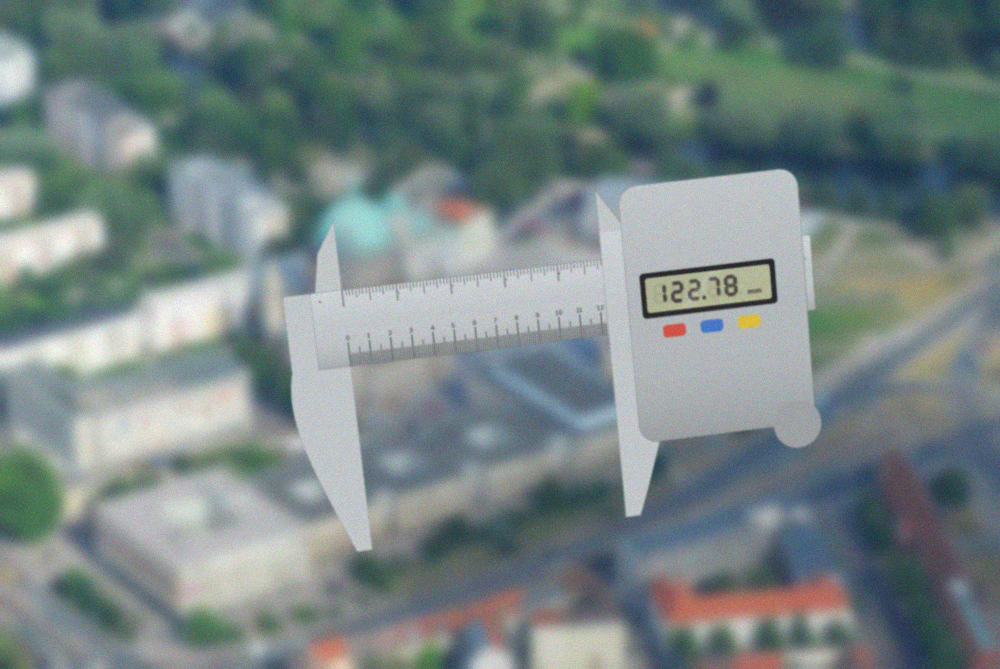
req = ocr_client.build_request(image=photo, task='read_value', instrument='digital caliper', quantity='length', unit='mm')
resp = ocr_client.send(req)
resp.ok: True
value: 122.78 mm
